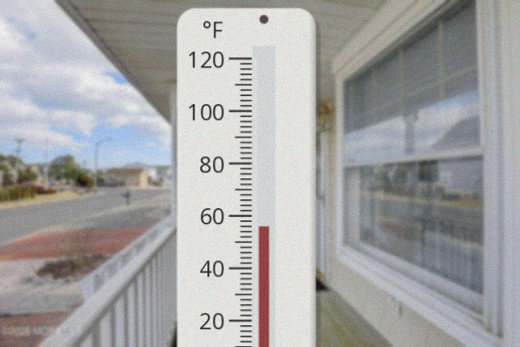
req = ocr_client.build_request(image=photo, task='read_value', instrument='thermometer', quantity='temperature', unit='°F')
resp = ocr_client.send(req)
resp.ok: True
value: 56 °F
